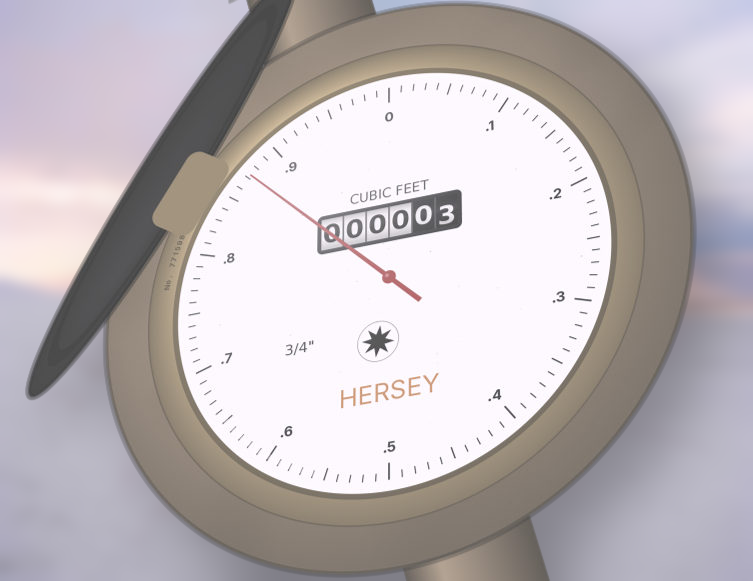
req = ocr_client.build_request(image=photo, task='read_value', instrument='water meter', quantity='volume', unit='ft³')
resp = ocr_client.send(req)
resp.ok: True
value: 2.87 ft³
